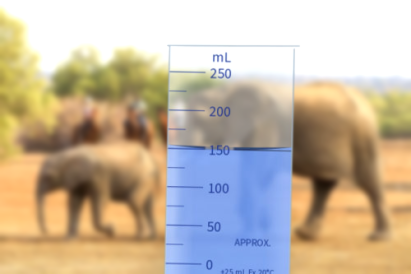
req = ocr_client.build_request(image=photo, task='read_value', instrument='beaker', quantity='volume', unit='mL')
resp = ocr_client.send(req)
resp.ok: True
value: 150 mL
